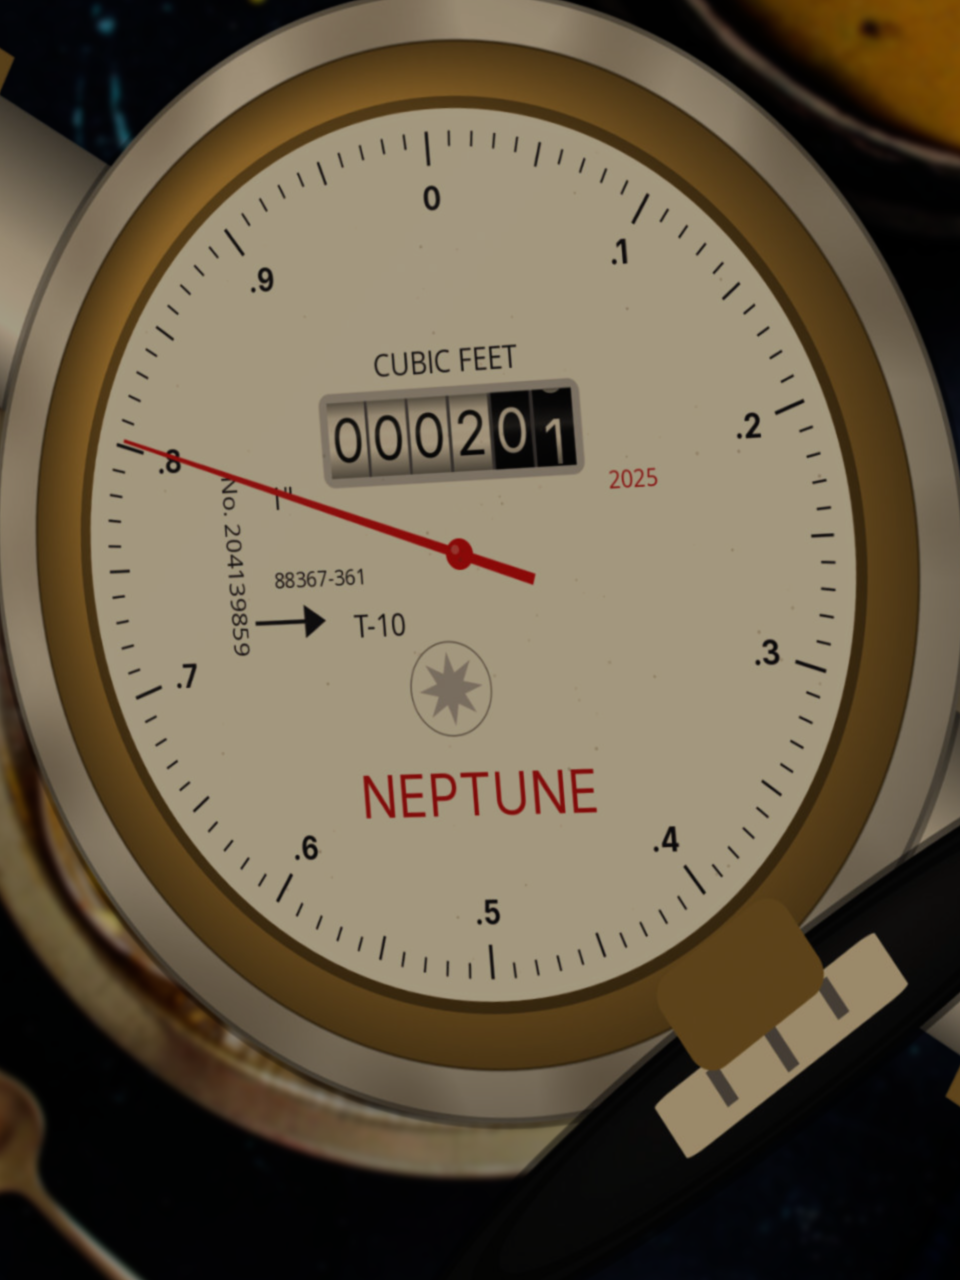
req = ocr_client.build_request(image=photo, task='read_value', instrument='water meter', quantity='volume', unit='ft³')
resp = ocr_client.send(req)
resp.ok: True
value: 200.80 ft³
